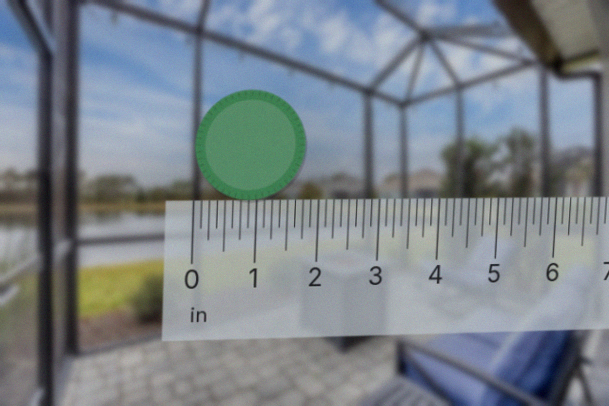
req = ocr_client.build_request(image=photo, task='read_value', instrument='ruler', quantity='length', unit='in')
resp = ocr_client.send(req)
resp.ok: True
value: 1.75 in
